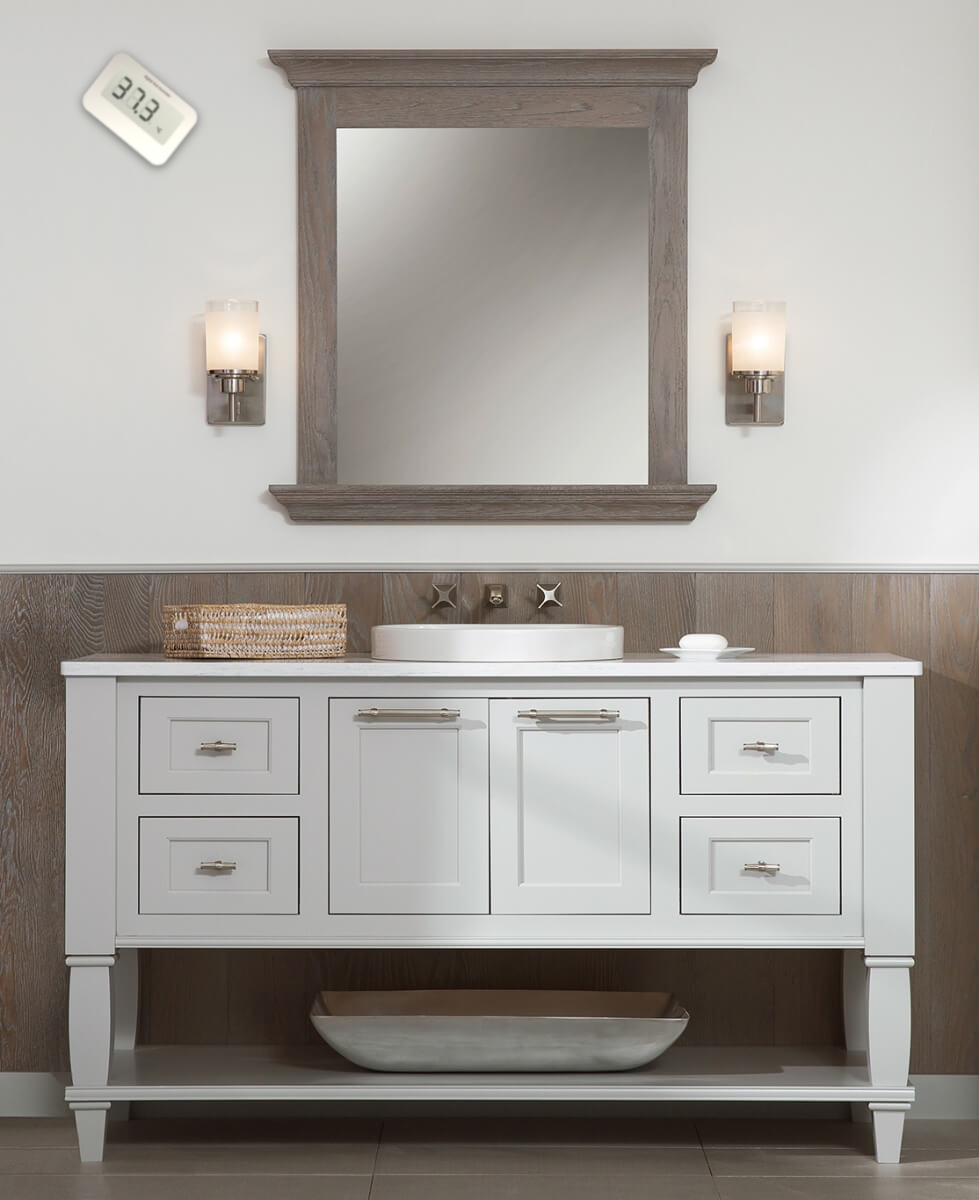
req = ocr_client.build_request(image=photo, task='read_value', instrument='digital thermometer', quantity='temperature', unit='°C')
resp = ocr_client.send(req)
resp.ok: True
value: 37.3 °C
